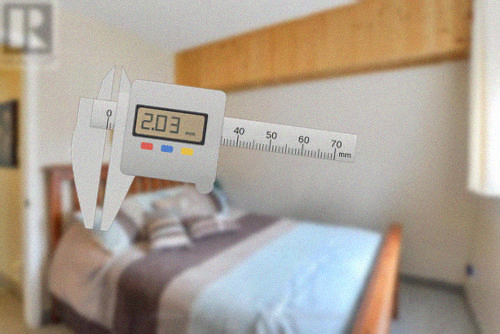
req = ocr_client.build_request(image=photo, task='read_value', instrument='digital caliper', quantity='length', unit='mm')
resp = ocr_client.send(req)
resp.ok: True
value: 2.03 mm
